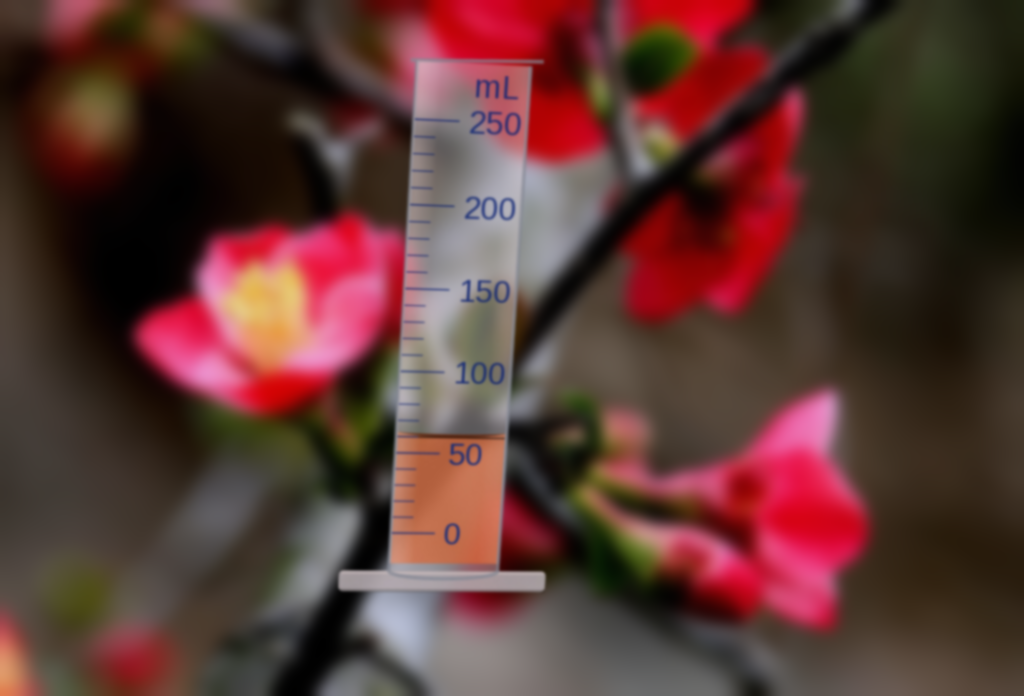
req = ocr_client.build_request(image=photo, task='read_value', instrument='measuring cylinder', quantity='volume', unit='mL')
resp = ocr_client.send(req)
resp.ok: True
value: 60 mL
